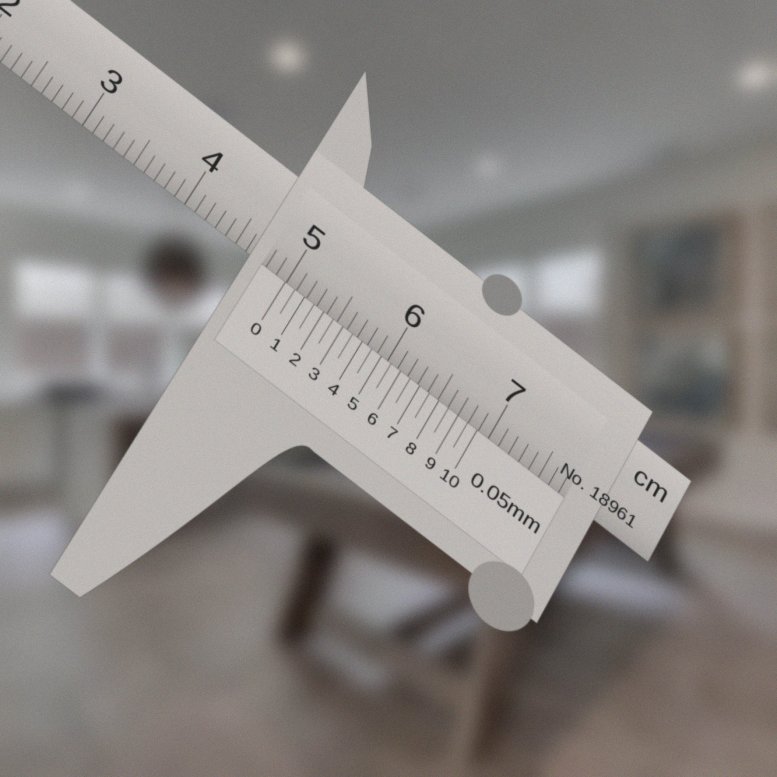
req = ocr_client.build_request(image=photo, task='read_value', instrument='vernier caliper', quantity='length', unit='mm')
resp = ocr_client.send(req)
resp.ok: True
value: 49.9 mm
